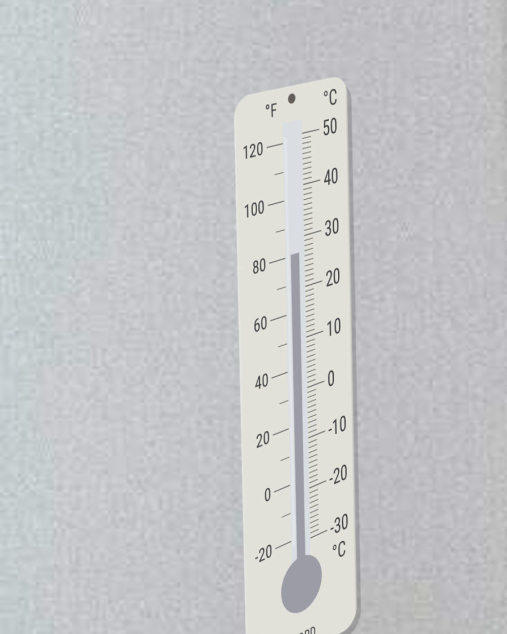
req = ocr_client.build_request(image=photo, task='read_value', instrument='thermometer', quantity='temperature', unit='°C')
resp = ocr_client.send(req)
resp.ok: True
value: 27 °C
